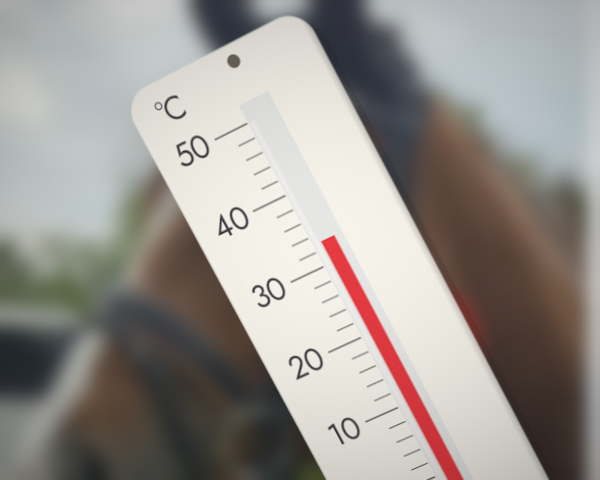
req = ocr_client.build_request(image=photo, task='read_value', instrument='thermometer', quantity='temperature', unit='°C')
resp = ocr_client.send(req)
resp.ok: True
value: 33 °C
